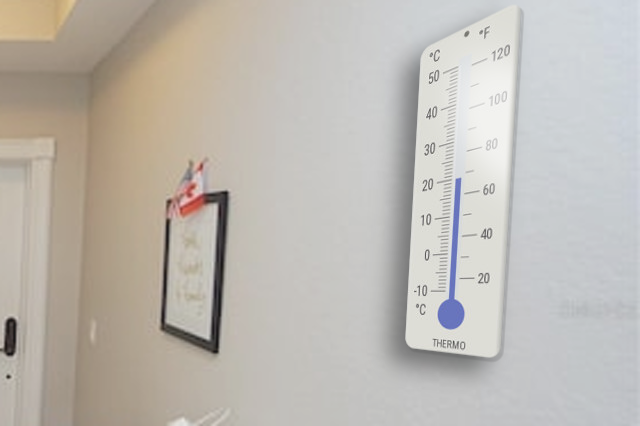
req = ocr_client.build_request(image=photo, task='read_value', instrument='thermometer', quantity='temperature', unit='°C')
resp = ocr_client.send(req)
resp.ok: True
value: 20 °C
